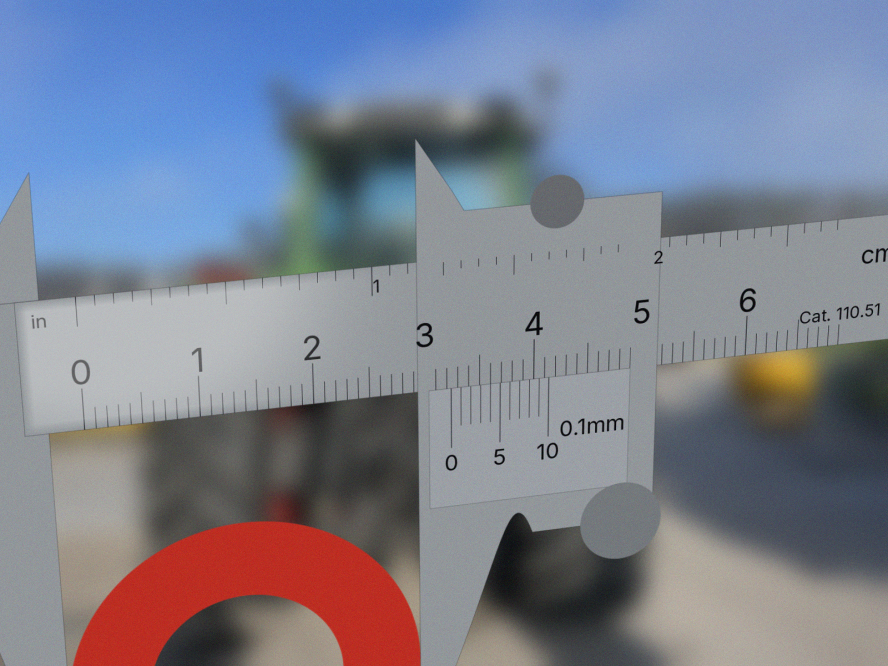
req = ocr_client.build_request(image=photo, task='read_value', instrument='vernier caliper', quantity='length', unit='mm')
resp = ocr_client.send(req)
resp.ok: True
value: 32.4 mm
